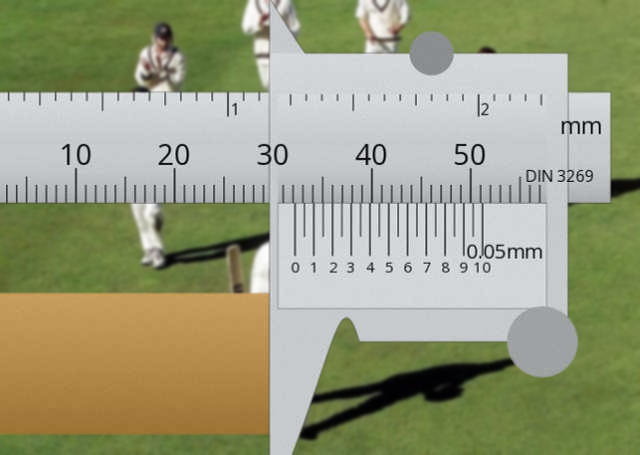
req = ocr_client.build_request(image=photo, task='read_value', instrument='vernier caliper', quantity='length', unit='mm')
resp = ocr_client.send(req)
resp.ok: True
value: 32.2 mm
